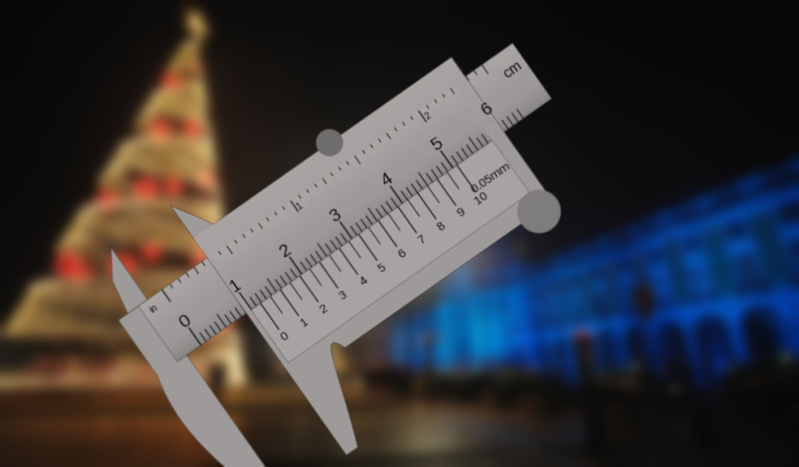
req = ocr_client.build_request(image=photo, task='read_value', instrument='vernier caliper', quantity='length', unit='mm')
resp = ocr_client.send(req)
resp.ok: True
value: 11.8 mm
